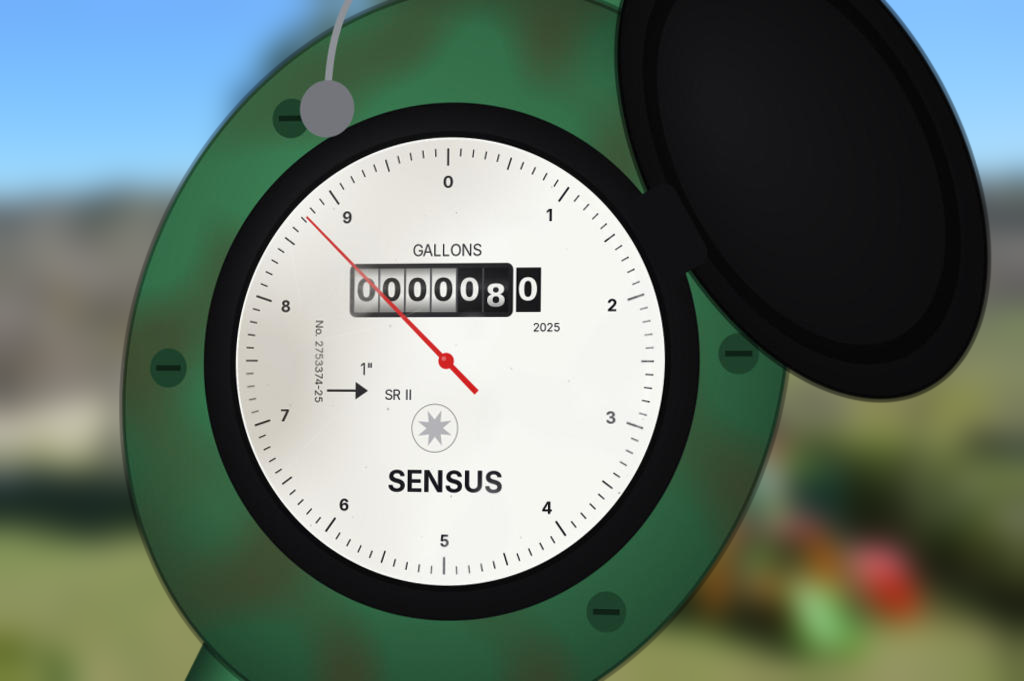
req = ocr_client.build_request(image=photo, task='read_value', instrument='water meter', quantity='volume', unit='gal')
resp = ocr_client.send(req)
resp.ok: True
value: 78.7 gal
